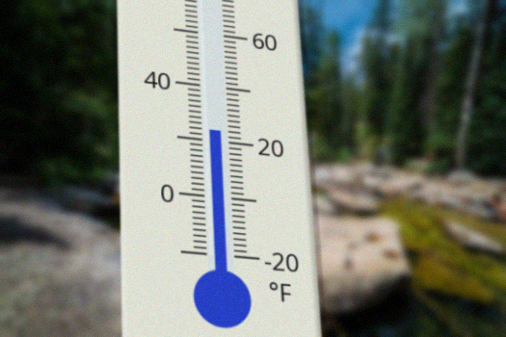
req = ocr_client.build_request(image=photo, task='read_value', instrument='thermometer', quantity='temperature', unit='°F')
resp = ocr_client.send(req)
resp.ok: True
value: 24 °F
